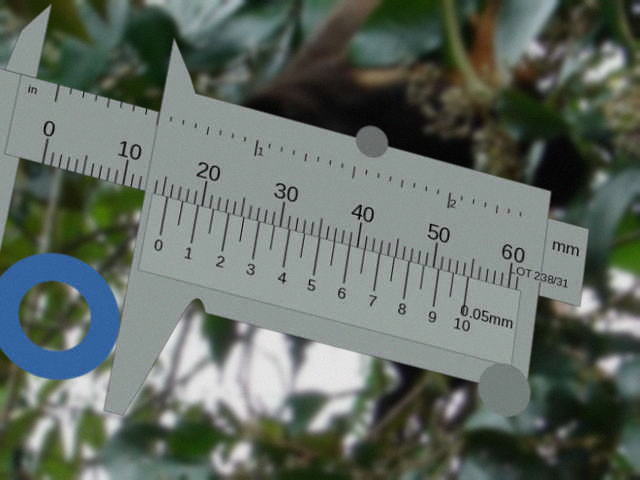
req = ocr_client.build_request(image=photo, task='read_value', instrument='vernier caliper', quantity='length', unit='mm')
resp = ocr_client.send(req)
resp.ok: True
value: 15.6 mm
